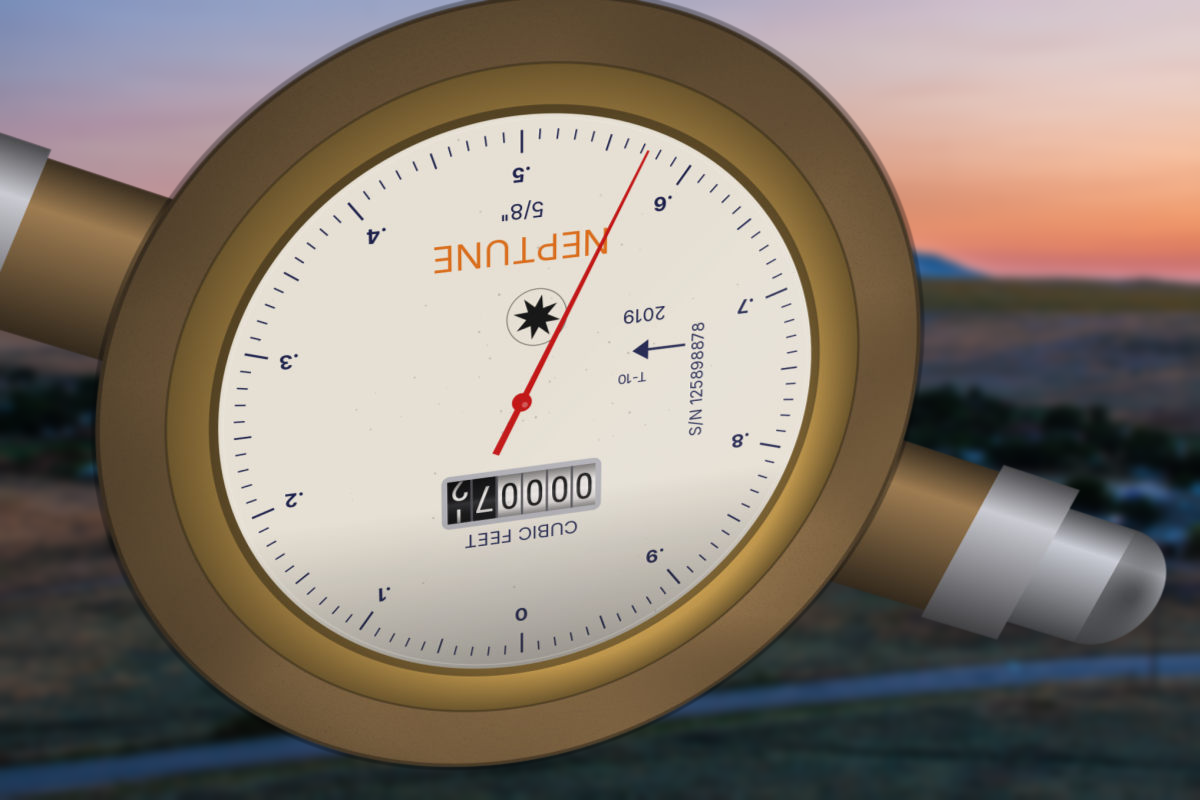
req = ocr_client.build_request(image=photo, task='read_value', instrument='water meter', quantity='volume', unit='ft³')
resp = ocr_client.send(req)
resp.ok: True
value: 71.57 ft³
